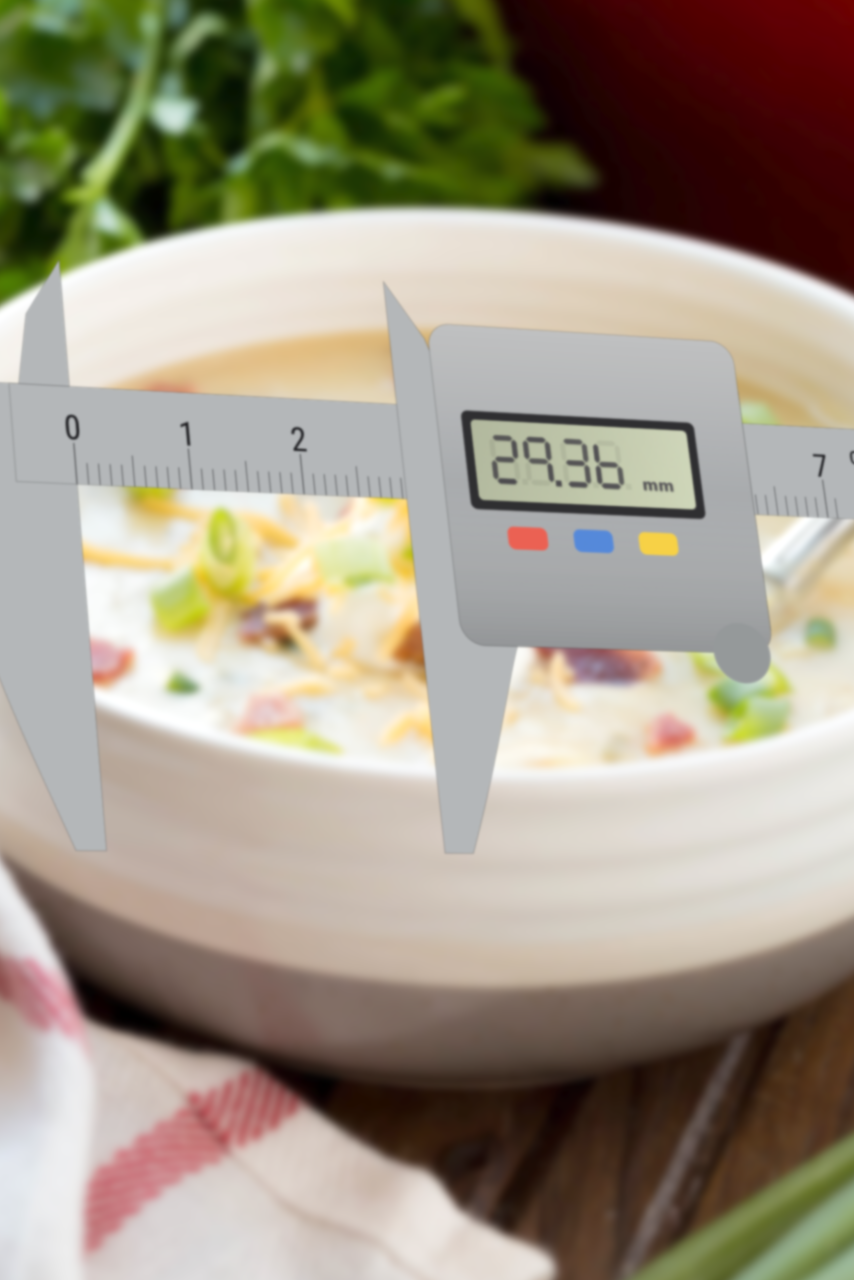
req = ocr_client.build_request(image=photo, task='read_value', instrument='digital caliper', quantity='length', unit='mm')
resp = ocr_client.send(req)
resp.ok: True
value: 29.36 mm
